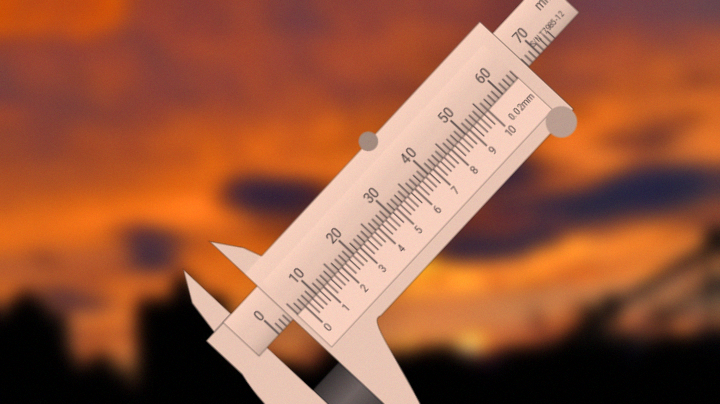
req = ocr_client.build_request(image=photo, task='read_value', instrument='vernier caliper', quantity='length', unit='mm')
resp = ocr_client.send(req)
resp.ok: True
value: 7.0 mm
